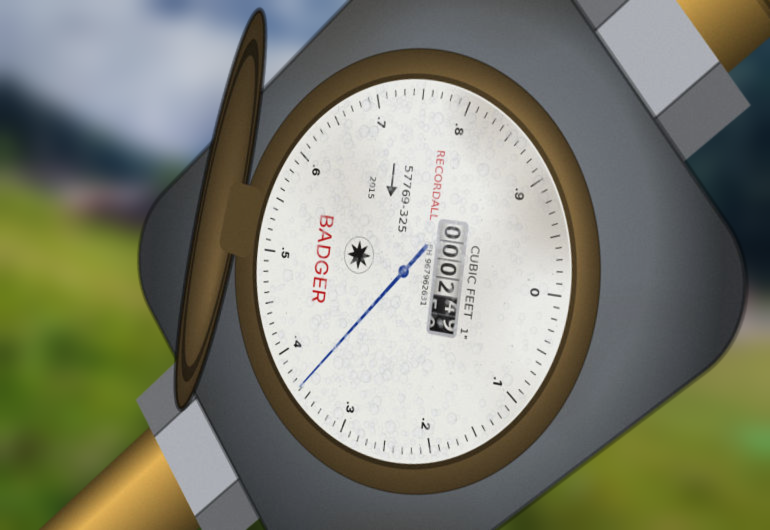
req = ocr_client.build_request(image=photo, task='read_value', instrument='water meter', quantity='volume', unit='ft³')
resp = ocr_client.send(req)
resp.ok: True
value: 249.36 ft³
